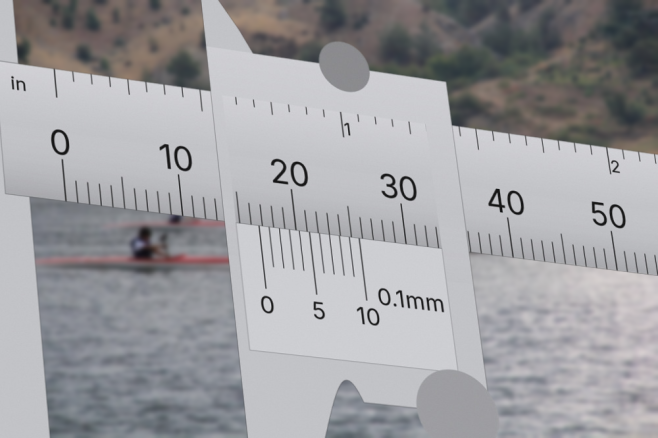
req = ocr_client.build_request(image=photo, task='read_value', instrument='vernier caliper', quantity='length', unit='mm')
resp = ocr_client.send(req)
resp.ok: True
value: 16.7 mm
